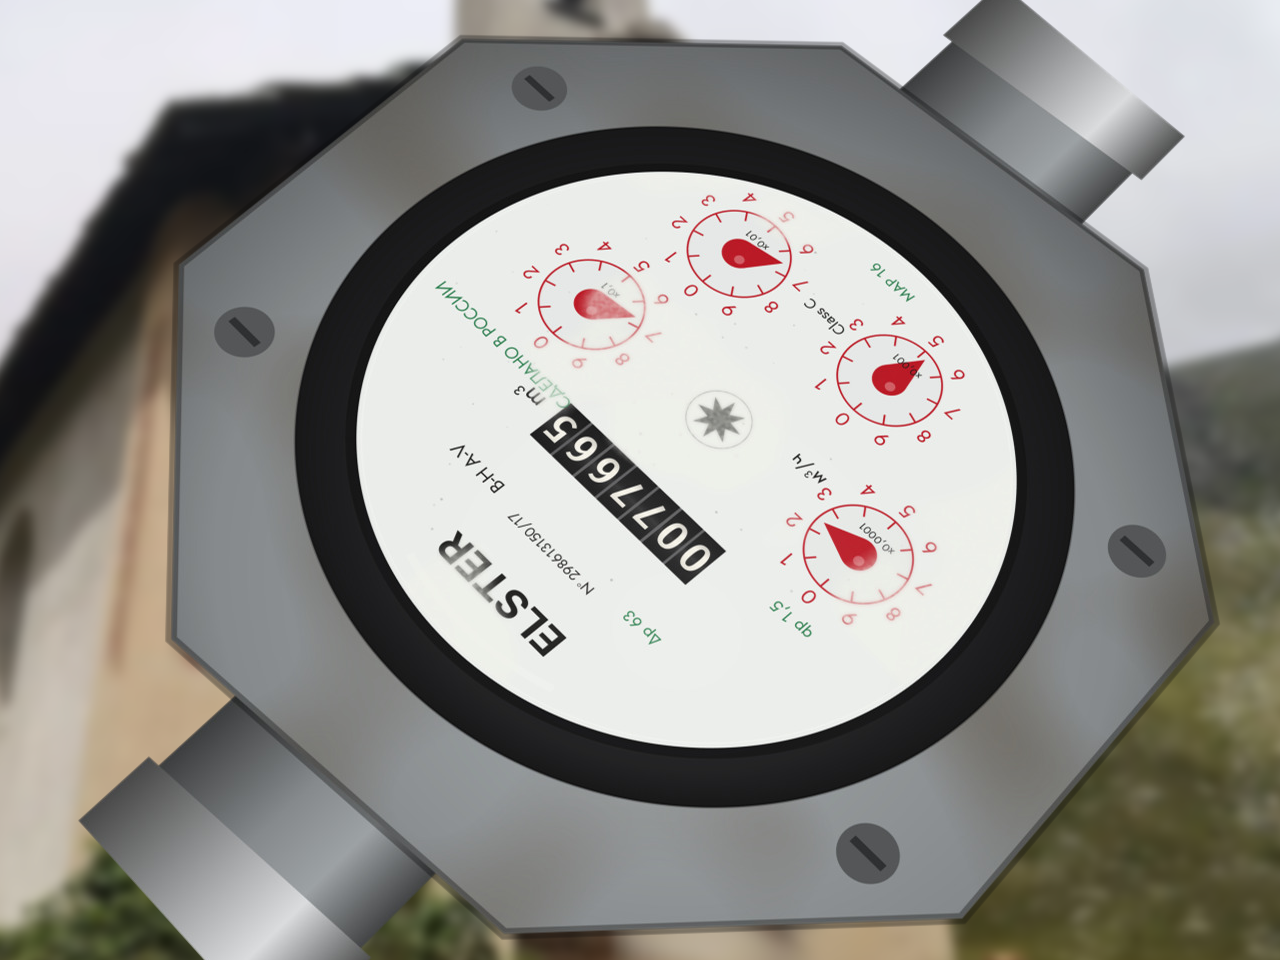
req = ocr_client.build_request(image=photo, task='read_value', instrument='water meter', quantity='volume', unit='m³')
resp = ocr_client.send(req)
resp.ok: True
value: 77665.6652 m³
